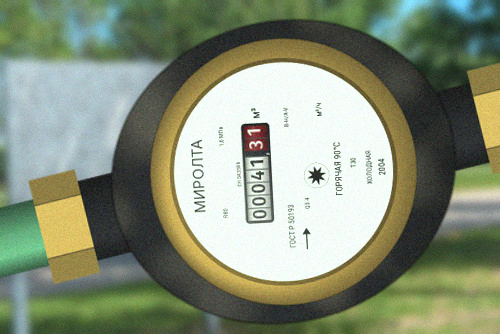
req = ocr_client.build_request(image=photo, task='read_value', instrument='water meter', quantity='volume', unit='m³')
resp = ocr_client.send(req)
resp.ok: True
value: 41.31 m³
